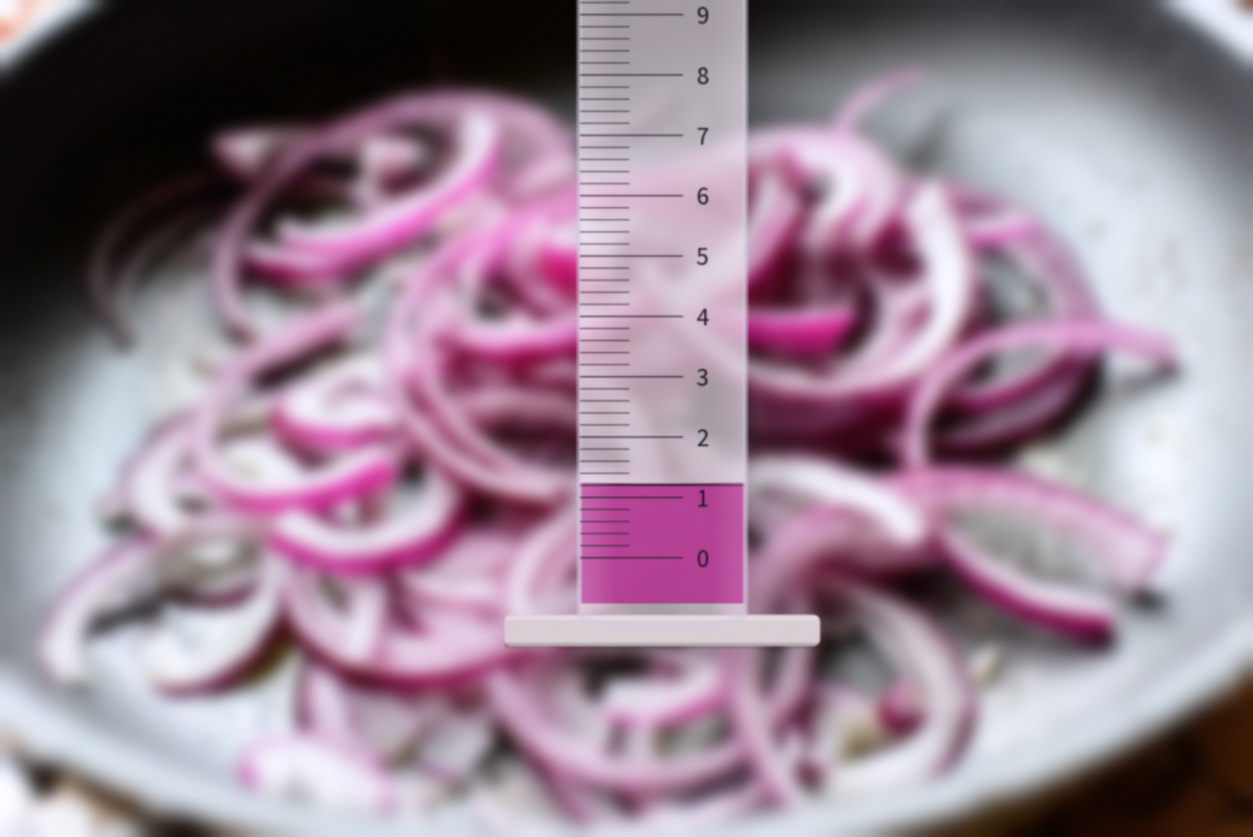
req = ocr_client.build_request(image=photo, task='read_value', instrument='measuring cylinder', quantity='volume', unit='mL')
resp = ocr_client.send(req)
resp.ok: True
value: 1.2 mL
